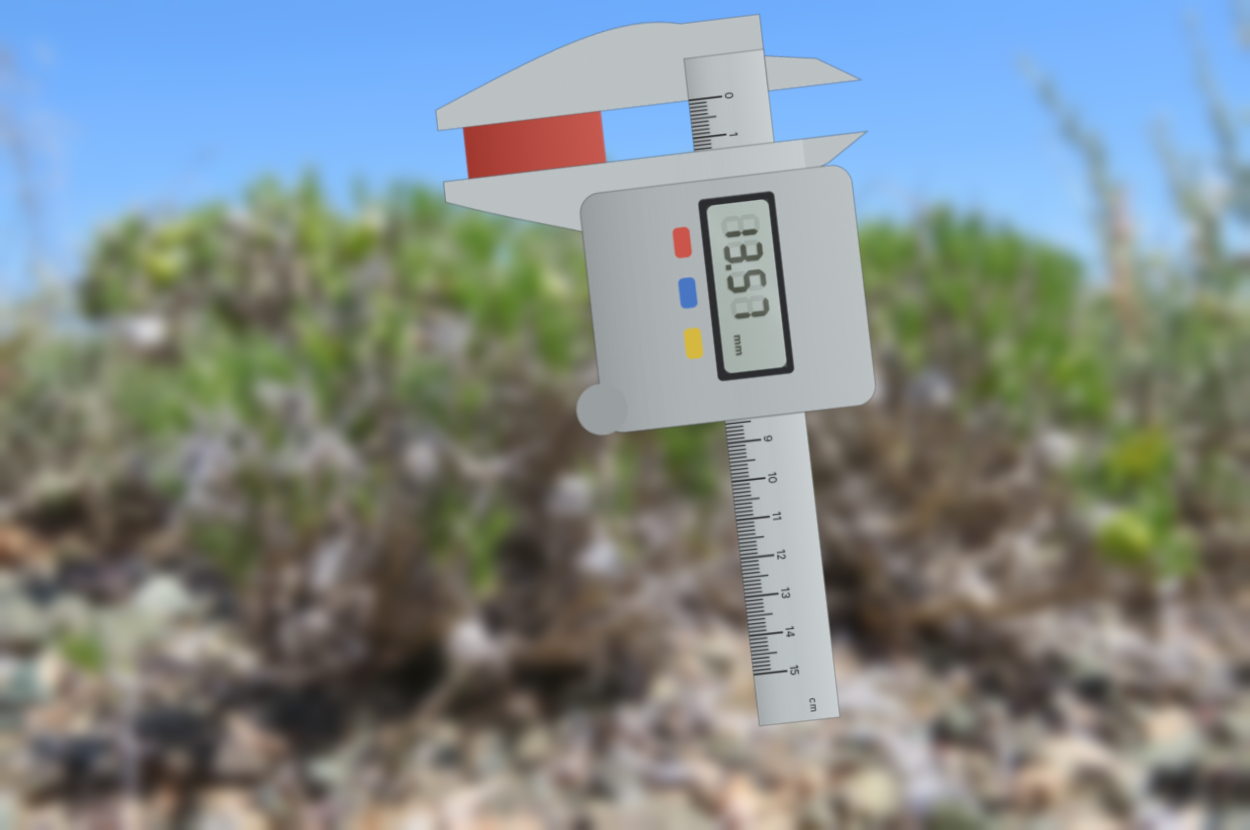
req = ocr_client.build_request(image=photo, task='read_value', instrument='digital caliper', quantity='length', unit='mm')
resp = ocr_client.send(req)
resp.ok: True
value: 13.57 mm
